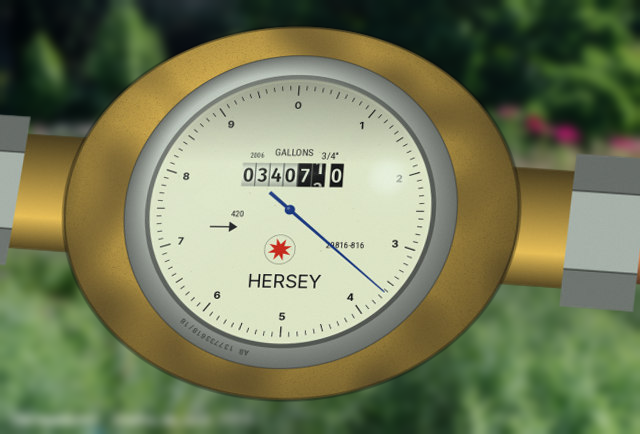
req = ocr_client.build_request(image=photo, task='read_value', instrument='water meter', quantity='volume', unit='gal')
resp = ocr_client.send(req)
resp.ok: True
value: 340713.6 gal
